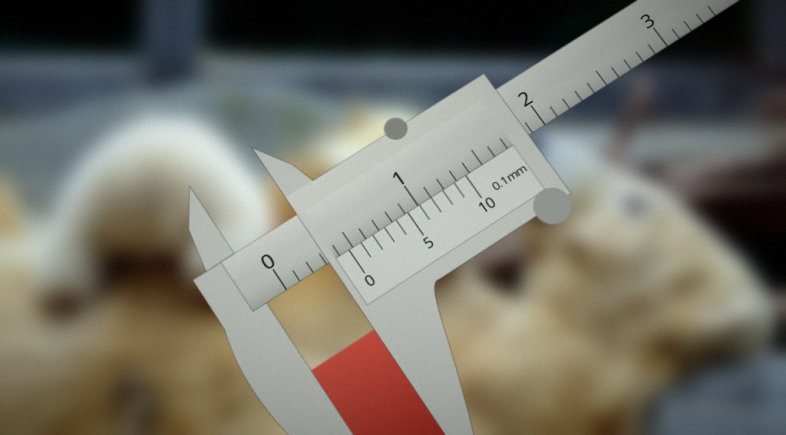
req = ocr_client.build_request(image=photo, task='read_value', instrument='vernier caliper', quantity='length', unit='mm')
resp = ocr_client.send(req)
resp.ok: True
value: 4.7 mm
